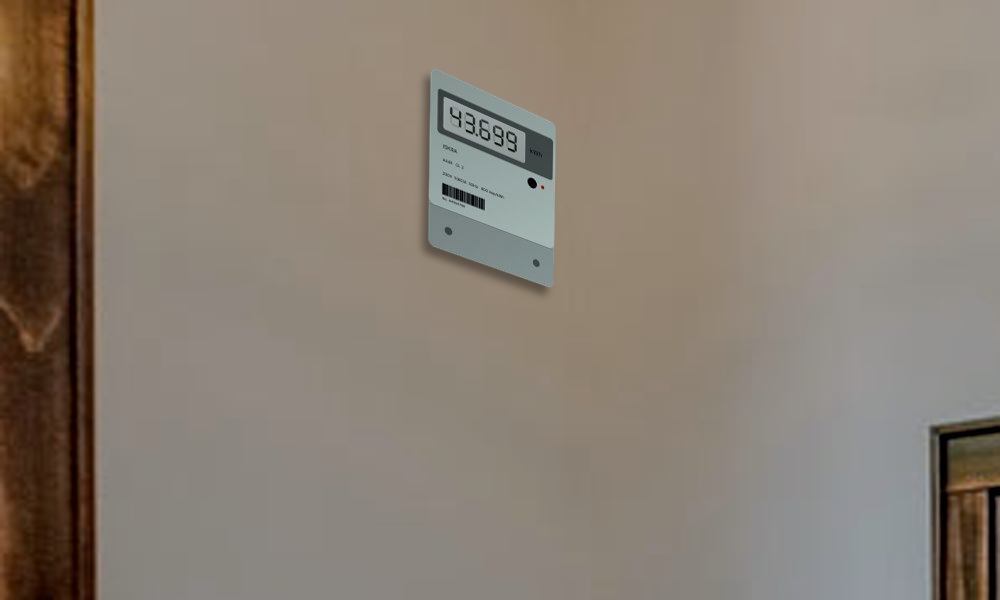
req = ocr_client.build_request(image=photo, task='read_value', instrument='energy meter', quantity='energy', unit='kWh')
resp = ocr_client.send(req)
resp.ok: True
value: 43.699 kWh
